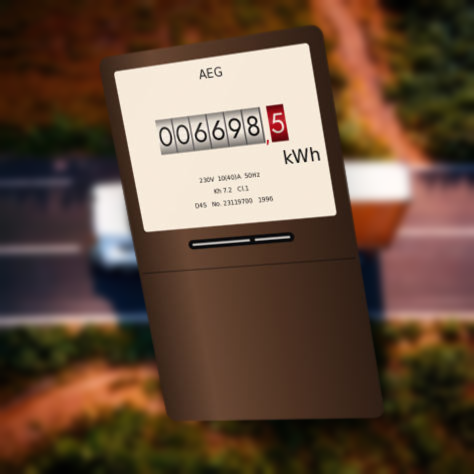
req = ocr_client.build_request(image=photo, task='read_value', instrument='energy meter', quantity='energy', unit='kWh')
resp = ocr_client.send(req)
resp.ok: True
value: 6698.5 kWh
